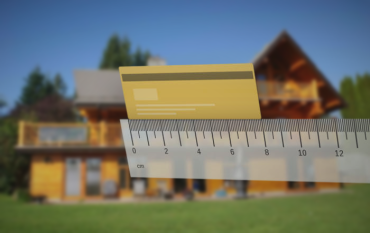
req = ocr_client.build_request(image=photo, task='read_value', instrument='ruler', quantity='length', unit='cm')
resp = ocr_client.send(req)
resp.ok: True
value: 8 cm
